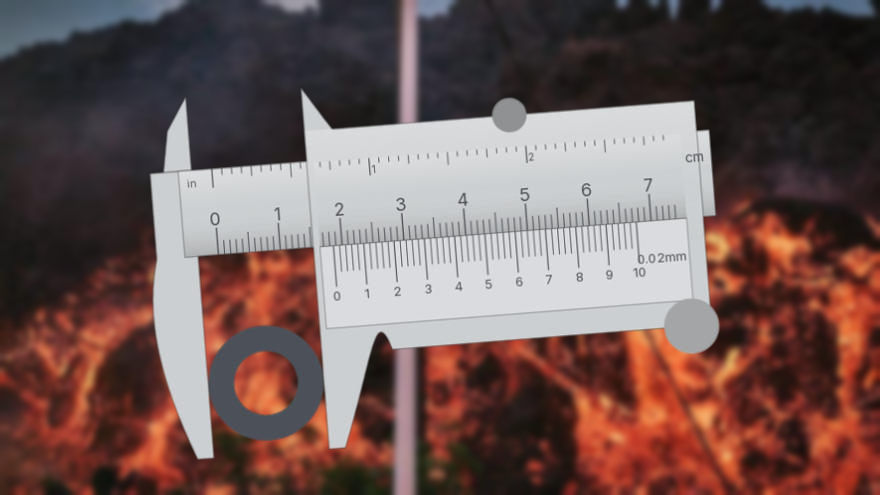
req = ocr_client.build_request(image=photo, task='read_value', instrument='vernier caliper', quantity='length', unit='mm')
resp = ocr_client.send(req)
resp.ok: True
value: 18.6 mm
